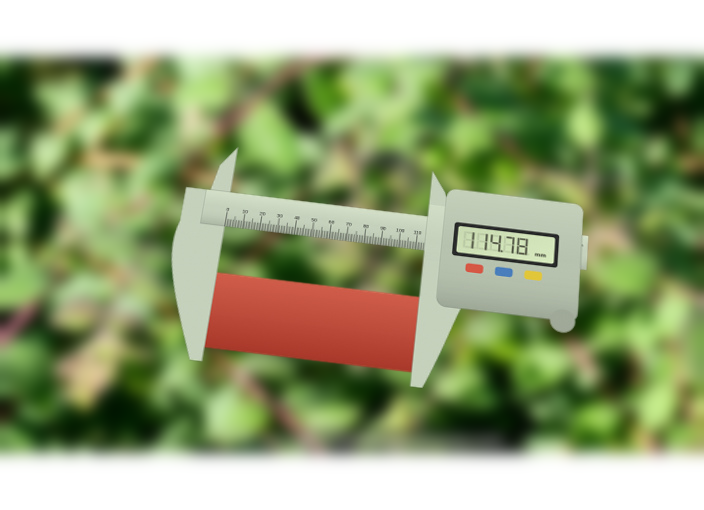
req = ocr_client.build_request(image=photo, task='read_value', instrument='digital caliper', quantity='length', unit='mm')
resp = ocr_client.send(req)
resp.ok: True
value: 114.78 mm
